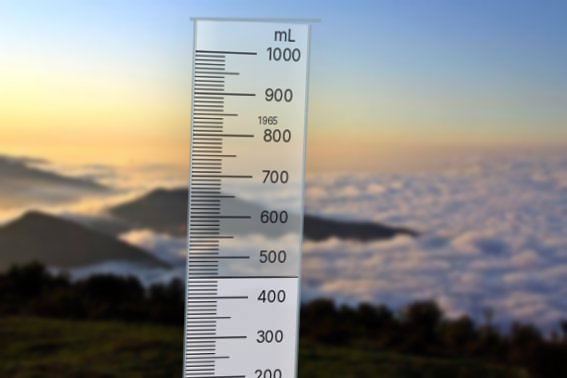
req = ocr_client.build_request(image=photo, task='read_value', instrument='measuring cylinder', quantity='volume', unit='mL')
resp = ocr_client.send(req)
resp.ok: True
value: 450 mL
